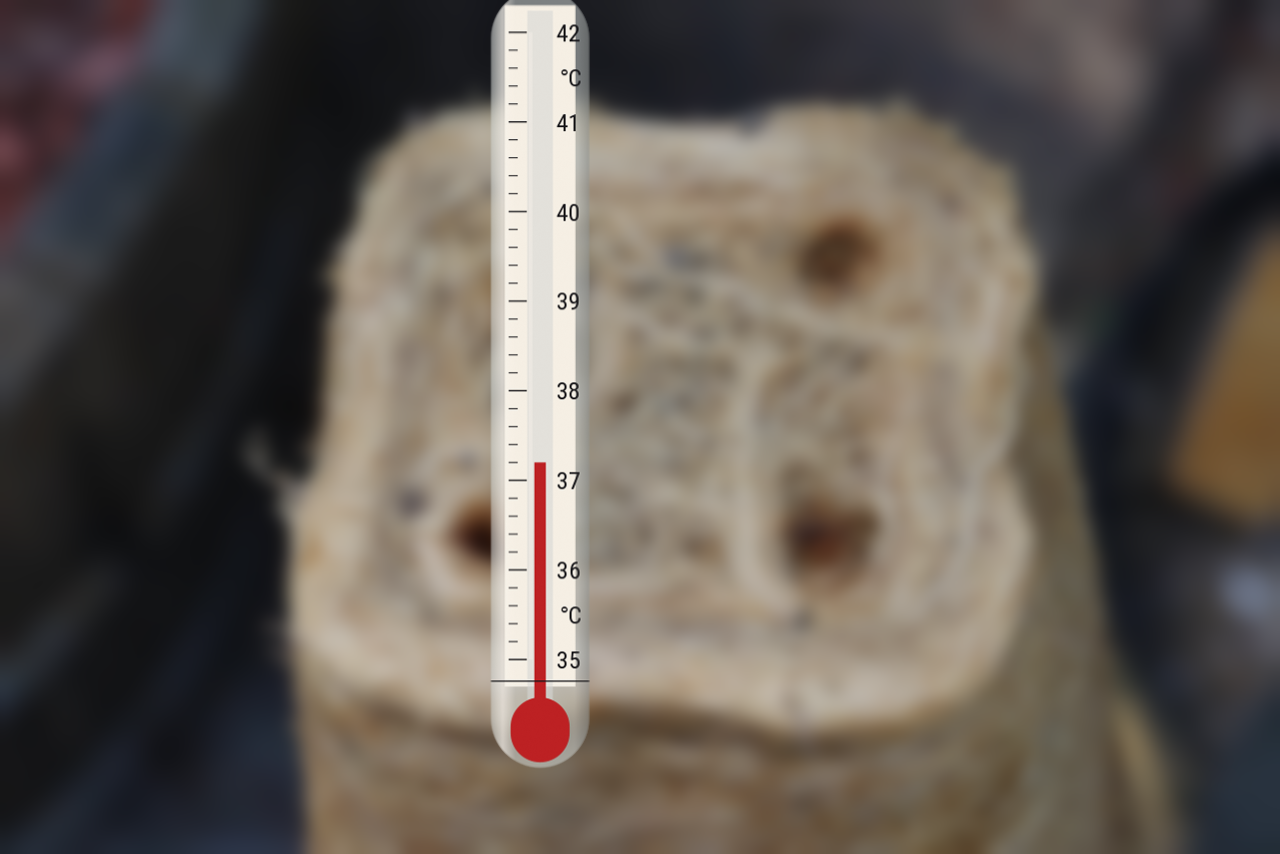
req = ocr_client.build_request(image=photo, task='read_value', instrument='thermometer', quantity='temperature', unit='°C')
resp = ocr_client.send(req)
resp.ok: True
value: 37.2 °C
